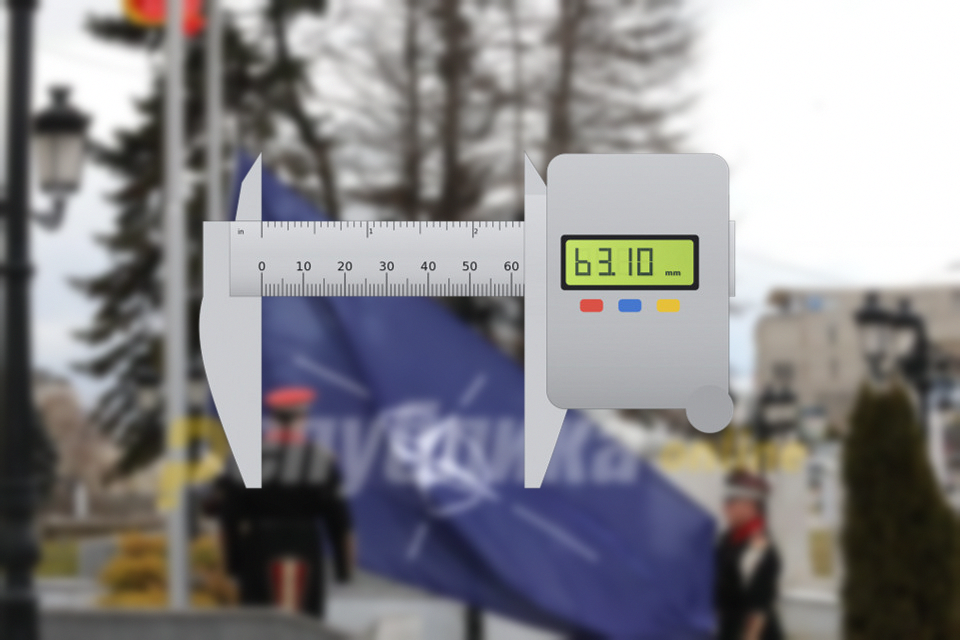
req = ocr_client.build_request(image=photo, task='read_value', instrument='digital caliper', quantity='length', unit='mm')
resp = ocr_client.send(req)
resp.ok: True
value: 63.10 mm
